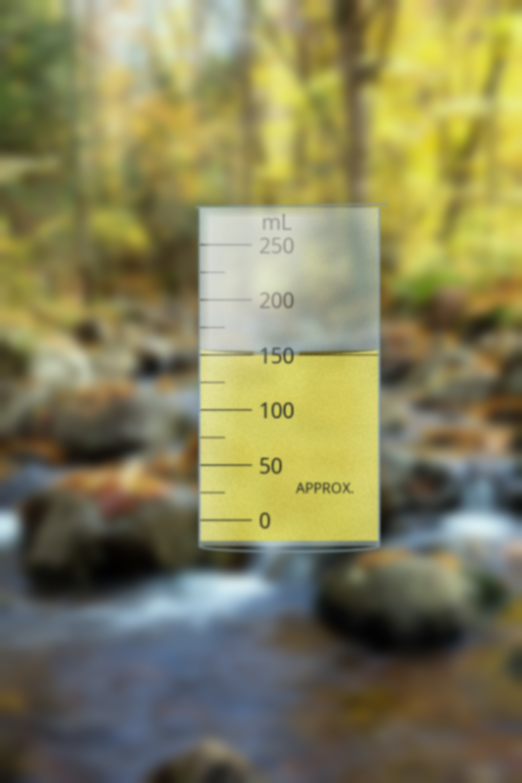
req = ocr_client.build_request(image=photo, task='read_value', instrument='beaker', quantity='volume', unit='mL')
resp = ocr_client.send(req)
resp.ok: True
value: 150 mL
